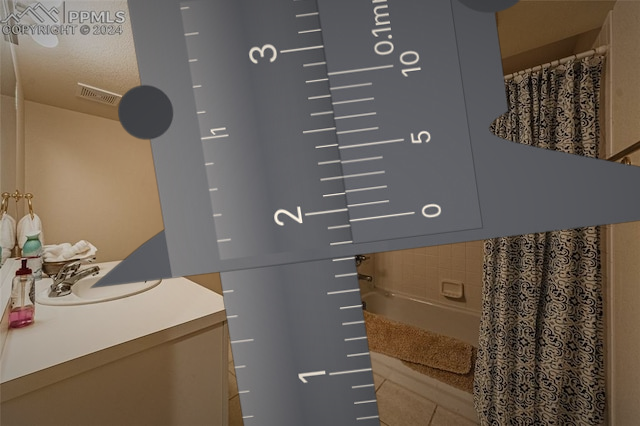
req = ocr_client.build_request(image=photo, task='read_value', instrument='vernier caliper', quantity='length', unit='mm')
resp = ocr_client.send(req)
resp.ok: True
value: 19.3 mm
